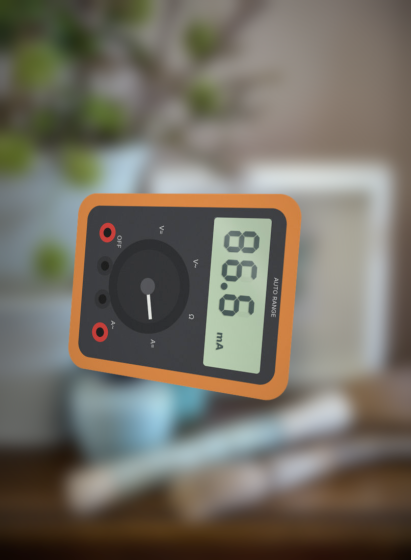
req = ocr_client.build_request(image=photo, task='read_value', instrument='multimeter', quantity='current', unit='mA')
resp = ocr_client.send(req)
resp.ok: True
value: 86.6 mA
